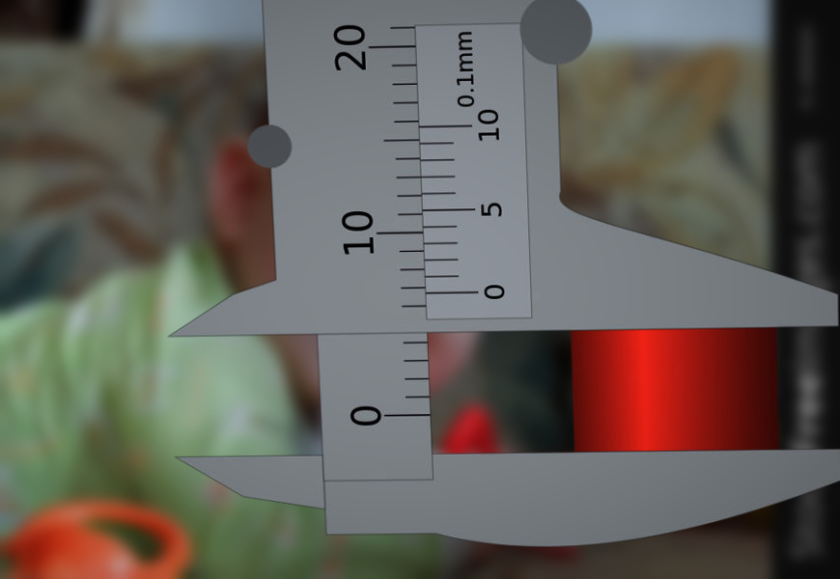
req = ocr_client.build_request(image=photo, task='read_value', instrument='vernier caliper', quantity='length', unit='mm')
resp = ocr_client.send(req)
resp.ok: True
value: 6.7 mm
